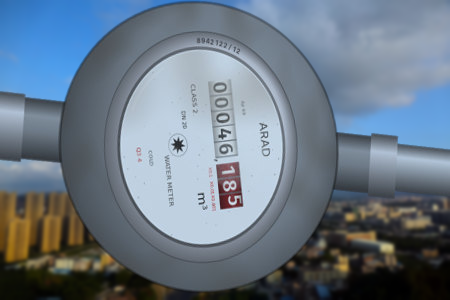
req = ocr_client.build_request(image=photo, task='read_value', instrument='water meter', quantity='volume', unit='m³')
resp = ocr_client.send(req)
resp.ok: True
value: 46.185 m³
